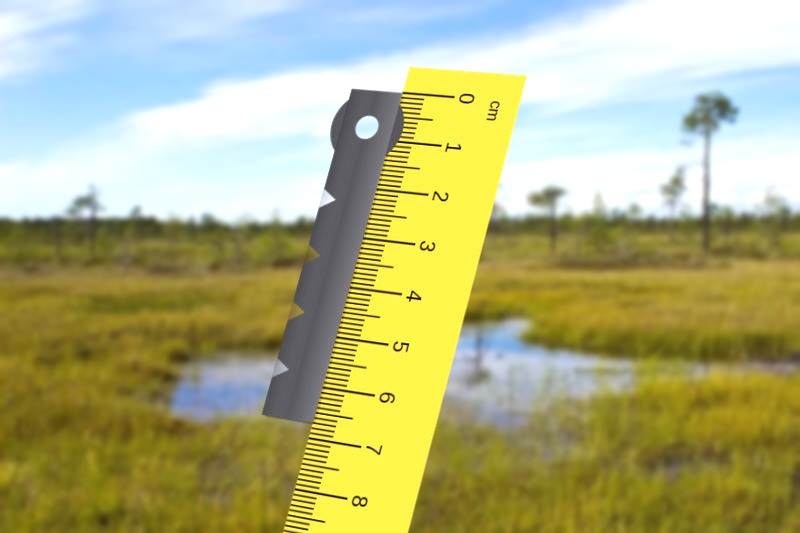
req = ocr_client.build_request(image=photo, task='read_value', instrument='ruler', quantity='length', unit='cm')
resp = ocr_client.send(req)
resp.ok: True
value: 6.7 cm
